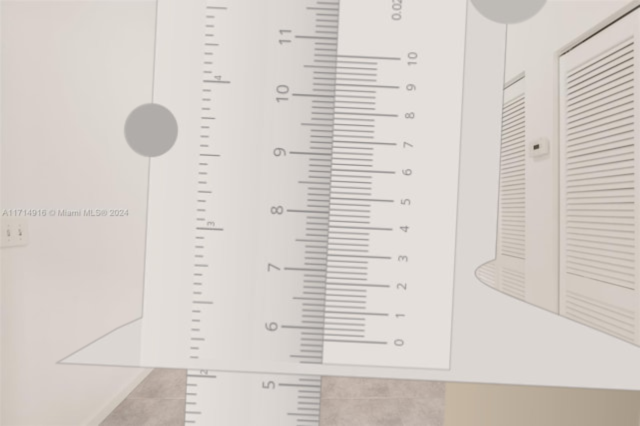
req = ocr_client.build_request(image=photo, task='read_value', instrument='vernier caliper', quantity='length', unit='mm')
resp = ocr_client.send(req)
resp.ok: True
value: 58.0 mm
